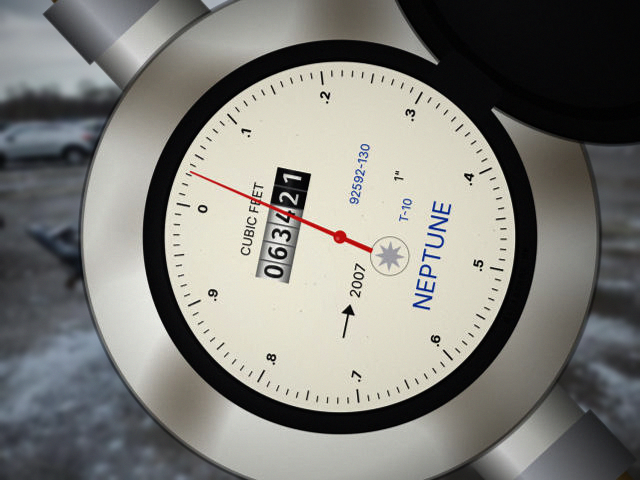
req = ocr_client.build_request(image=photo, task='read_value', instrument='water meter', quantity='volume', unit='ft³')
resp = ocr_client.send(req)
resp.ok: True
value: 63421.03 ft³
